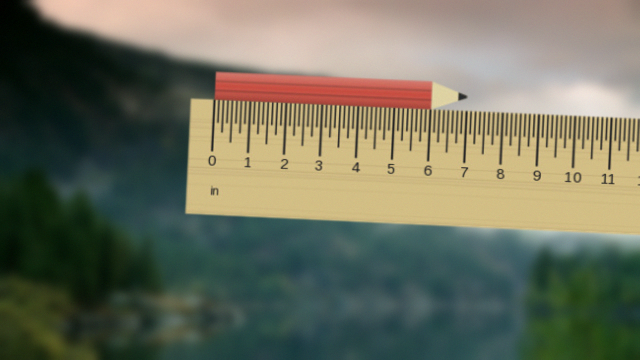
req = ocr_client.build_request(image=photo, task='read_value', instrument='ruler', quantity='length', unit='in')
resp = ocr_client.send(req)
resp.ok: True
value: 7 in
